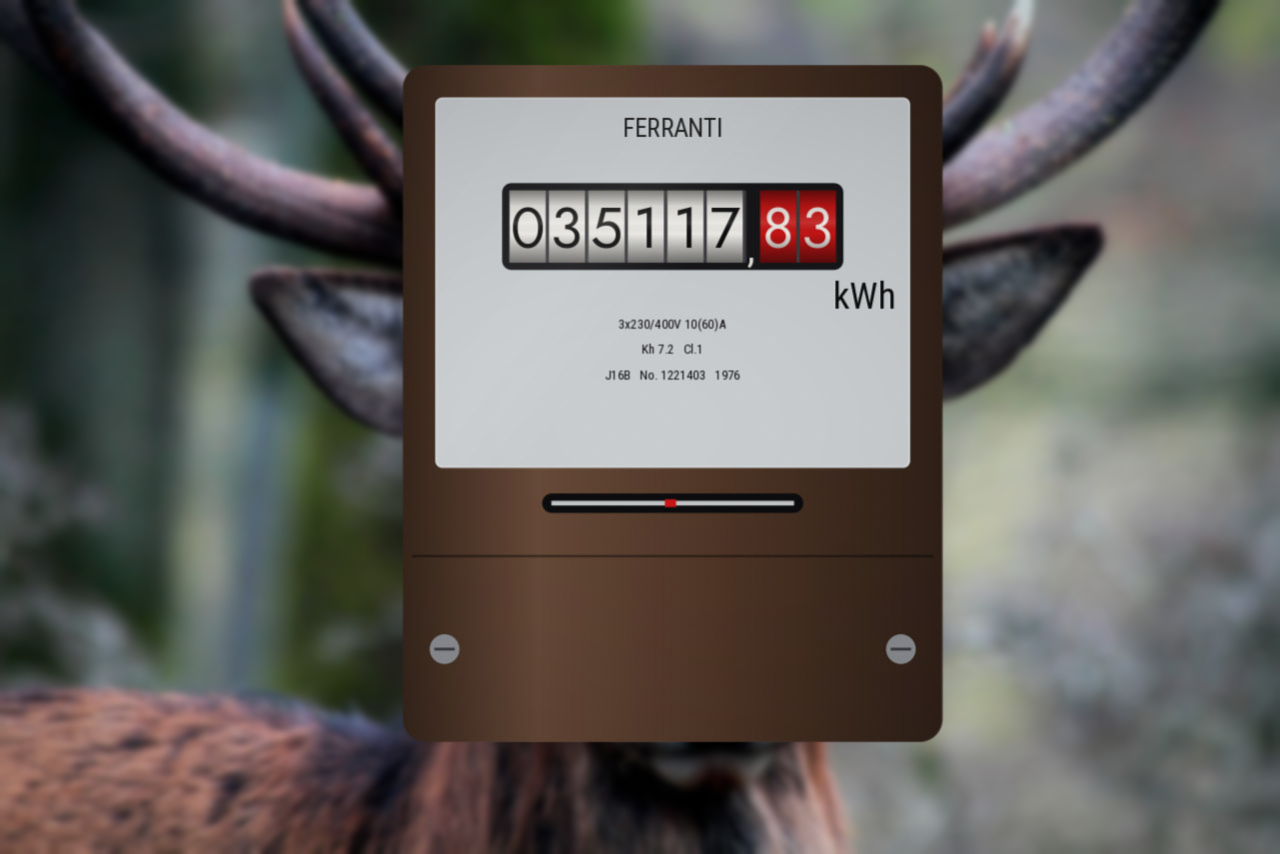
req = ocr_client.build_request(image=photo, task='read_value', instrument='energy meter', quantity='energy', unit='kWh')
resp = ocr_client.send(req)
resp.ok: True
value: 35117.83 kWh
